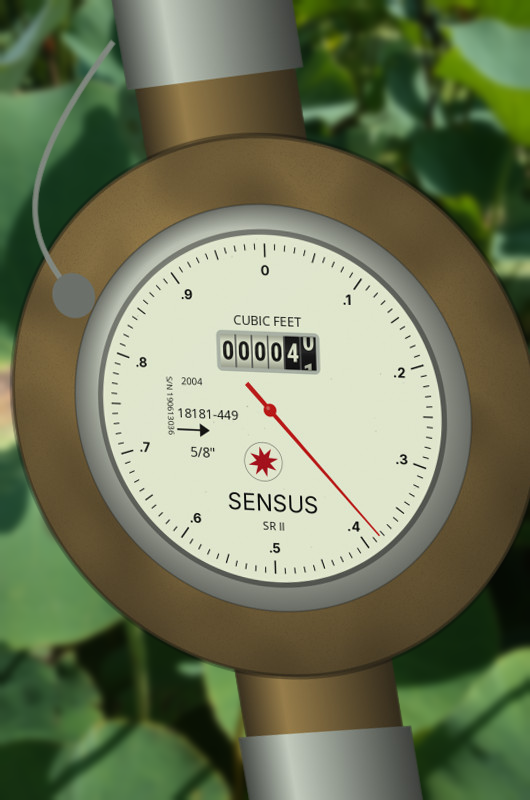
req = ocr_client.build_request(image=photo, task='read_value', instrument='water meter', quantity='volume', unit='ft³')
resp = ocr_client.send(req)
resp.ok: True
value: 40.38 ft³
